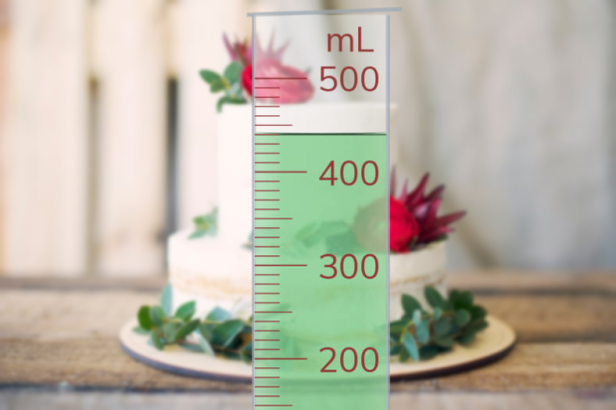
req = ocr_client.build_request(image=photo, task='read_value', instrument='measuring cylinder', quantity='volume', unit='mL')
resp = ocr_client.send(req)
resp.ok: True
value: 440 mL
